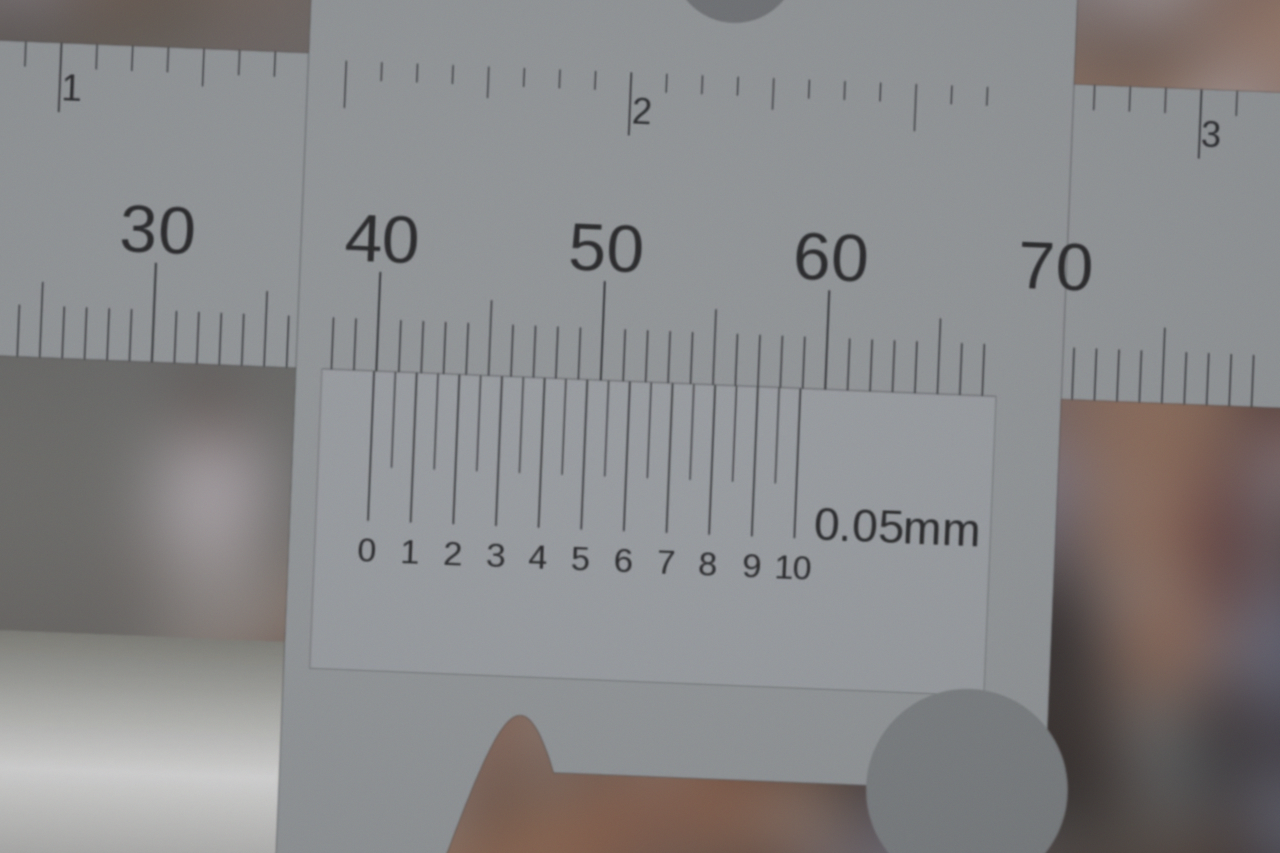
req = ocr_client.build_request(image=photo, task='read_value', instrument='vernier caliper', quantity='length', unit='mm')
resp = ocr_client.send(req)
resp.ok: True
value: 39.9 mm
